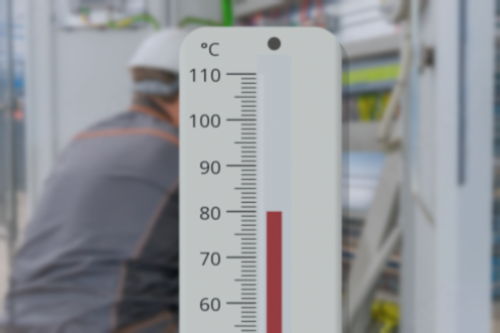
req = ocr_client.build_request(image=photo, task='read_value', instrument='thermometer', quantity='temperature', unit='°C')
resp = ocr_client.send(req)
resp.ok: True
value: 80 °C
